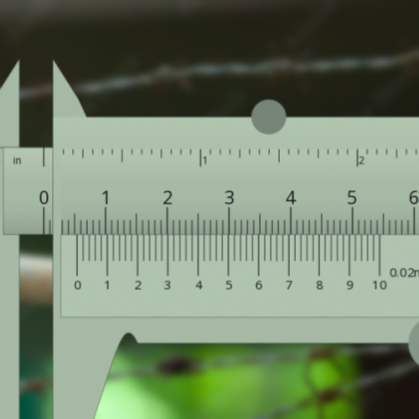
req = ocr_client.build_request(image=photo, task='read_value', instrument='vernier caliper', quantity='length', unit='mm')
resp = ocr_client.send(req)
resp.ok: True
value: 5.4 mm
